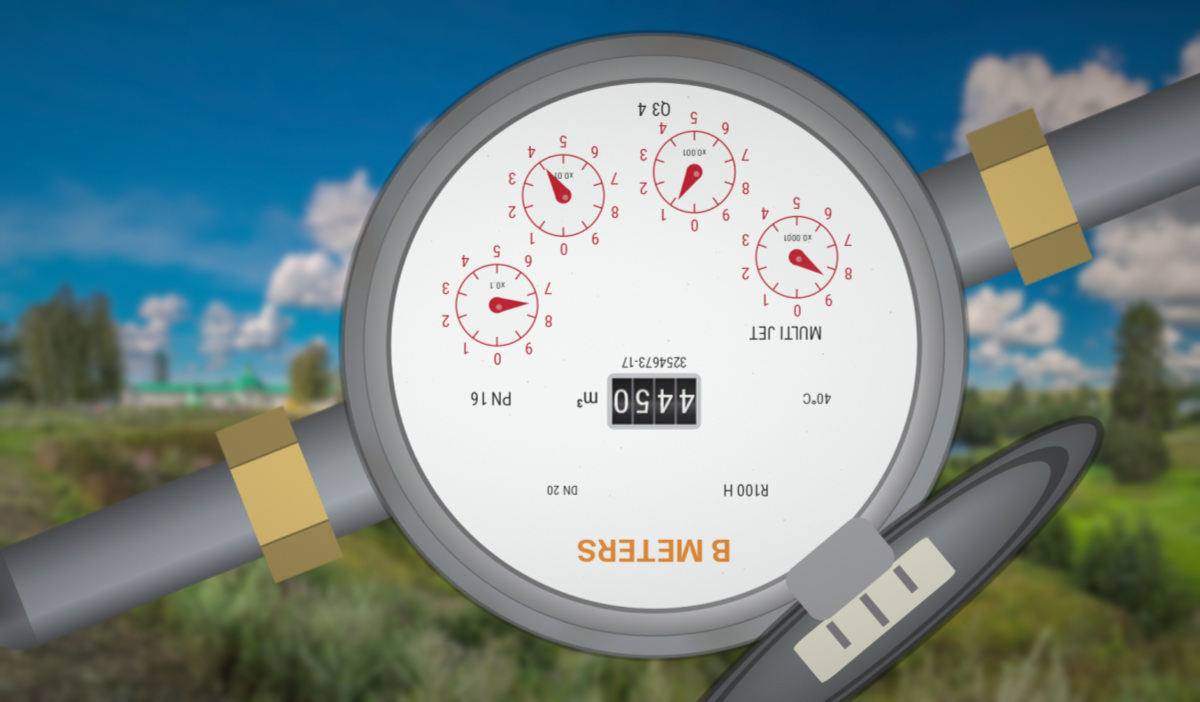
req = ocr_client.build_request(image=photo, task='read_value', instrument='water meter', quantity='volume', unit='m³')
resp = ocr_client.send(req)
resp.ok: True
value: 4450.7408 m³
